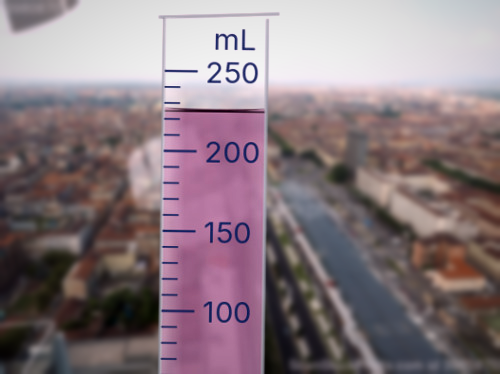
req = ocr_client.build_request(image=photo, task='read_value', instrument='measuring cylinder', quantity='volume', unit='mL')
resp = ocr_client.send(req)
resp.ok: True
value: 225 mL
